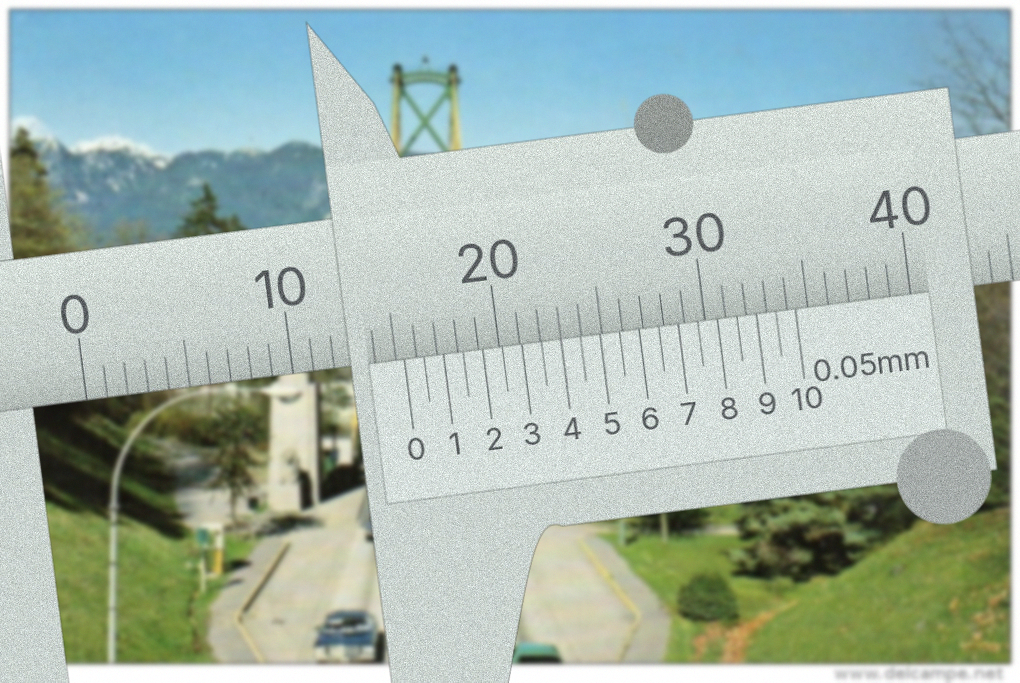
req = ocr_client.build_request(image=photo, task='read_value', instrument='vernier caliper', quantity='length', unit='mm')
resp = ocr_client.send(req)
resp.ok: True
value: 15.4 mm
